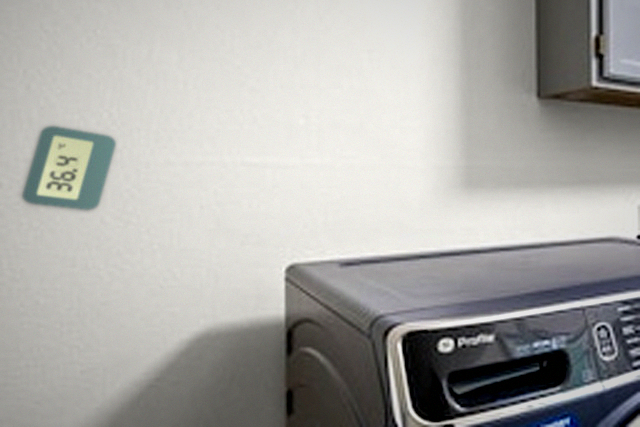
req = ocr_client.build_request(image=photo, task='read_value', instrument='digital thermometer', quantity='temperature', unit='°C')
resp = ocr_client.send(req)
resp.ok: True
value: 36.4 °C
